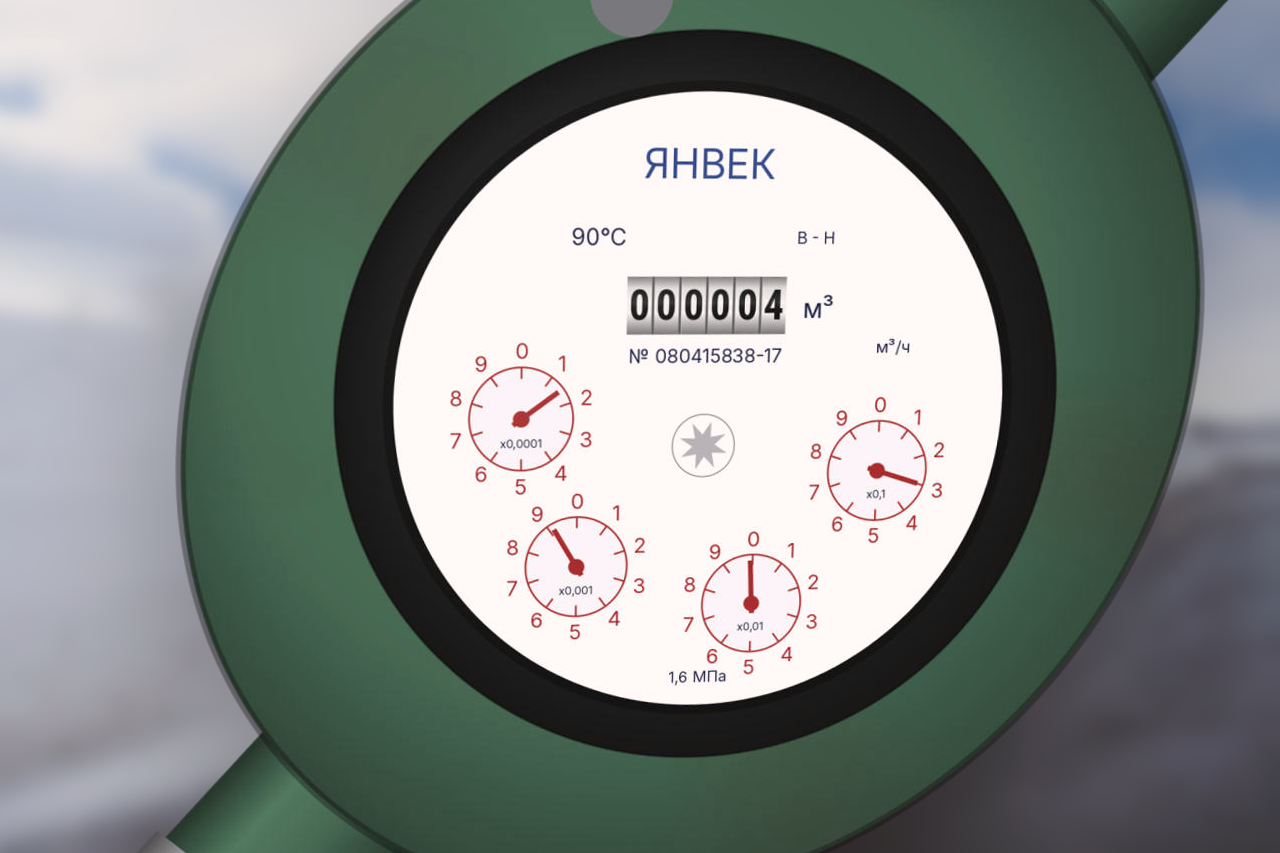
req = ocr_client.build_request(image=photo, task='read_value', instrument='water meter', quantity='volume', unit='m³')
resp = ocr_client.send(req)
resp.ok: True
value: 4.2991 m³
